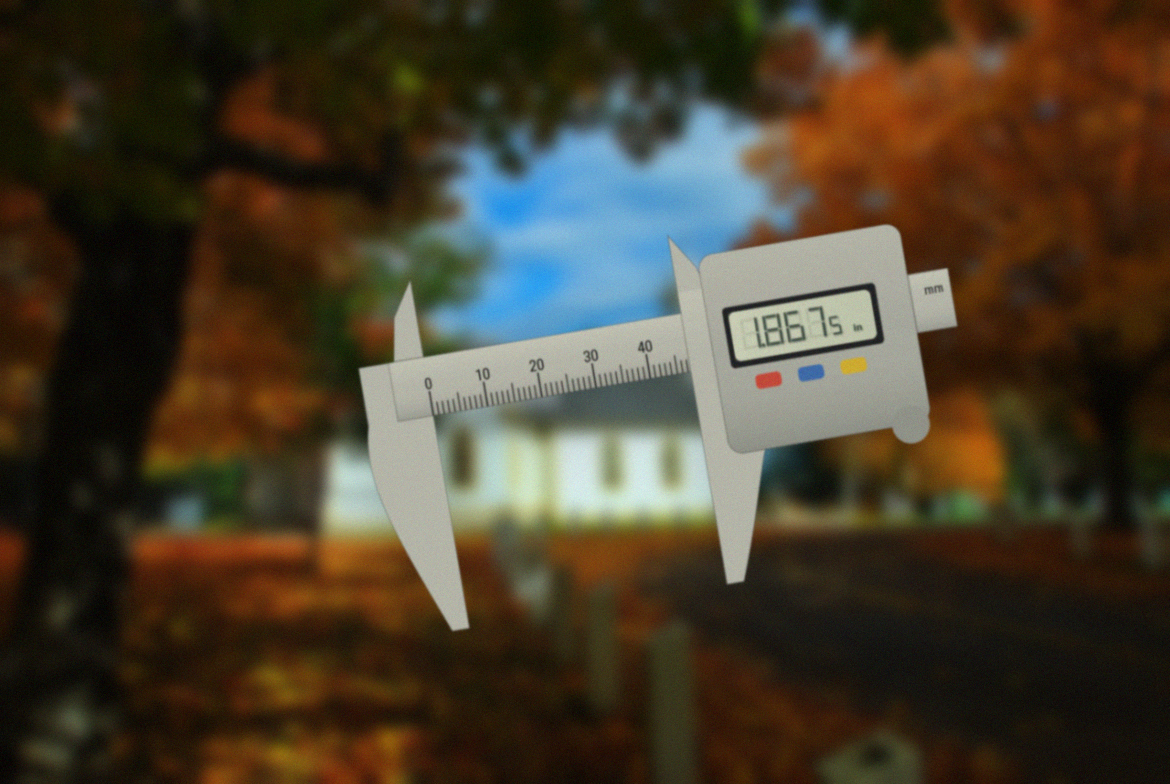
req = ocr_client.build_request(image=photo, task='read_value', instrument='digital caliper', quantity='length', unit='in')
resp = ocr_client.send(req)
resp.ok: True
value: 1.8675 in
